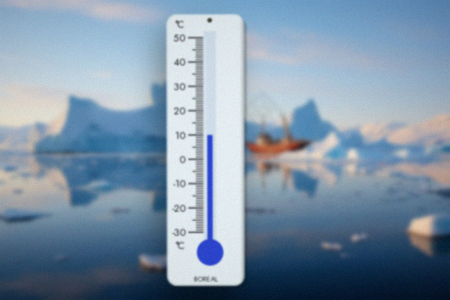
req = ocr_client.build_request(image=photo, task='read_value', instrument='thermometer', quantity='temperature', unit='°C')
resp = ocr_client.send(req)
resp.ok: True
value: 10 °C
